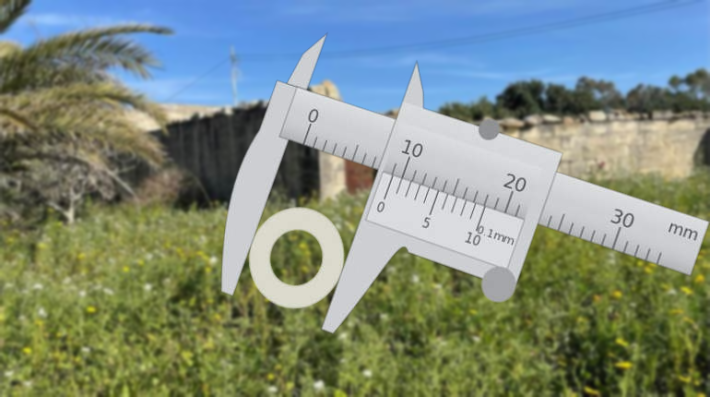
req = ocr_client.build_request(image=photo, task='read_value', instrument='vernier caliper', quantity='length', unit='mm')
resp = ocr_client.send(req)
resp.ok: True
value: 9.1 mm
